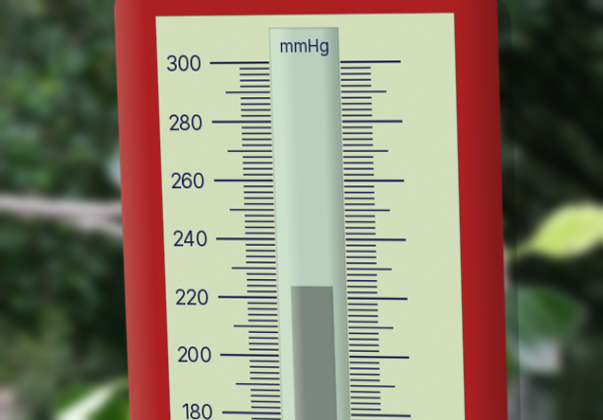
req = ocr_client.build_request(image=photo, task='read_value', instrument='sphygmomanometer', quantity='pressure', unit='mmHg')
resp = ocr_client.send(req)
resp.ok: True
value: 224 mmHg
